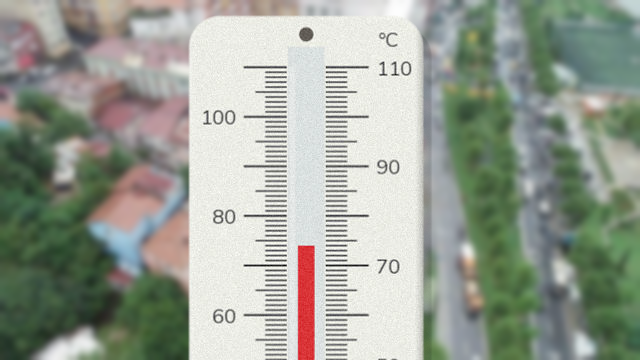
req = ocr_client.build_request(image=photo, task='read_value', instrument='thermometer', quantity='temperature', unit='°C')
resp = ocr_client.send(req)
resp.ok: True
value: 74 °C
